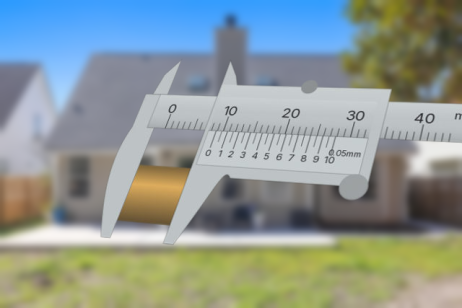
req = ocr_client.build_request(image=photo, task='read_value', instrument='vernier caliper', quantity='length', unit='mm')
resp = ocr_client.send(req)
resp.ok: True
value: 8.8 mm
